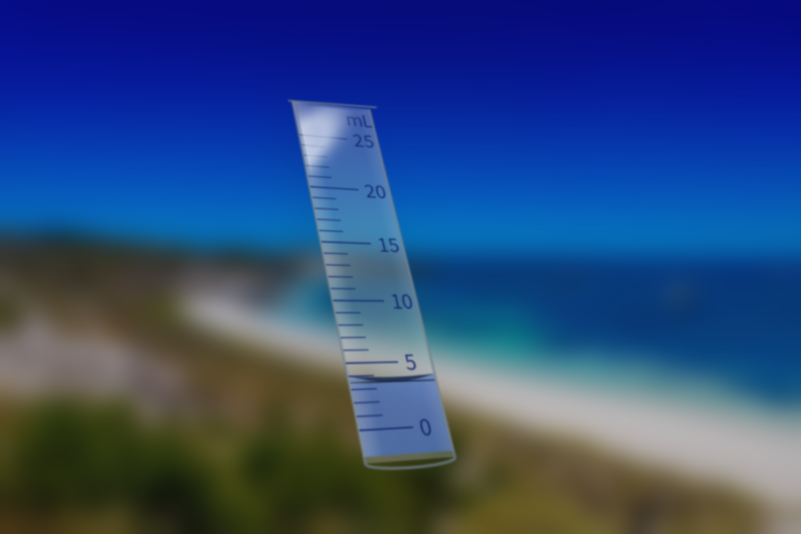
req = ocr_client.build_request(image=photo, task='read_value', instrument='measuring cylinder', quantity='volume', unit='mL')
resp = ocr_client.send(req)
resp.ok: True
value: 3.5 mL
